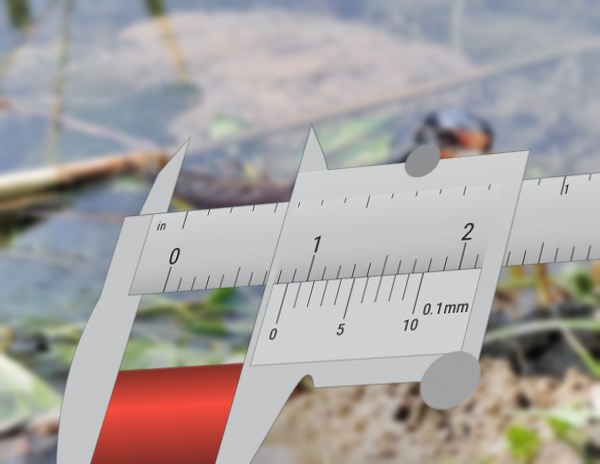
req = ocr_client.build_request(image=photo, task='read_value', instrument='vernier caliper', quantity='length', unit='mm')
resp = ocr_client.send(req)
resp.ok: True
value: 8.7 mm
